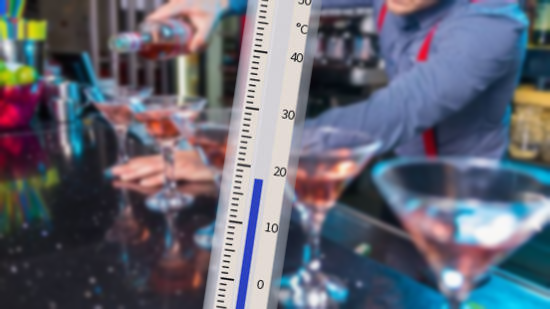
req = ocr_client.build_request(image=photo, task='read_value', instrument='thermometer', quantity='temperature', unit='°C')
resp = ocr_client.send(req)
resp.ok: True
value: 18 °C
